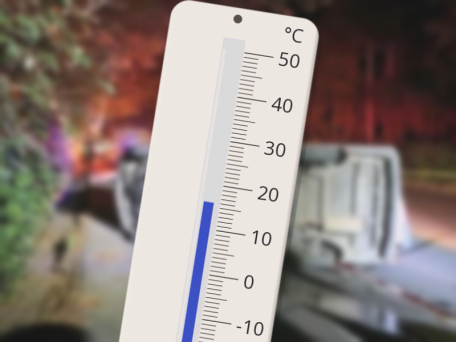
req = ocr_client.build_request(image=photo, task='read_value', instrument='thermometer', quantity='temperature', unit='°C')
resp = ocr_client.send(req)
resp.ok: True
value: 16 °C
